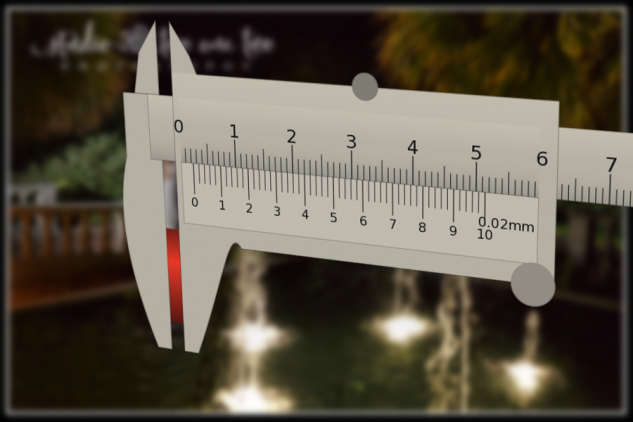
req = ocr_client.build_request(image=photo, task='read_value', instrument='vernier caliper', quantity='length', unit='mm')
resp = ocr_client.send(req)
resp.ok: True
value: 2.4 mm
